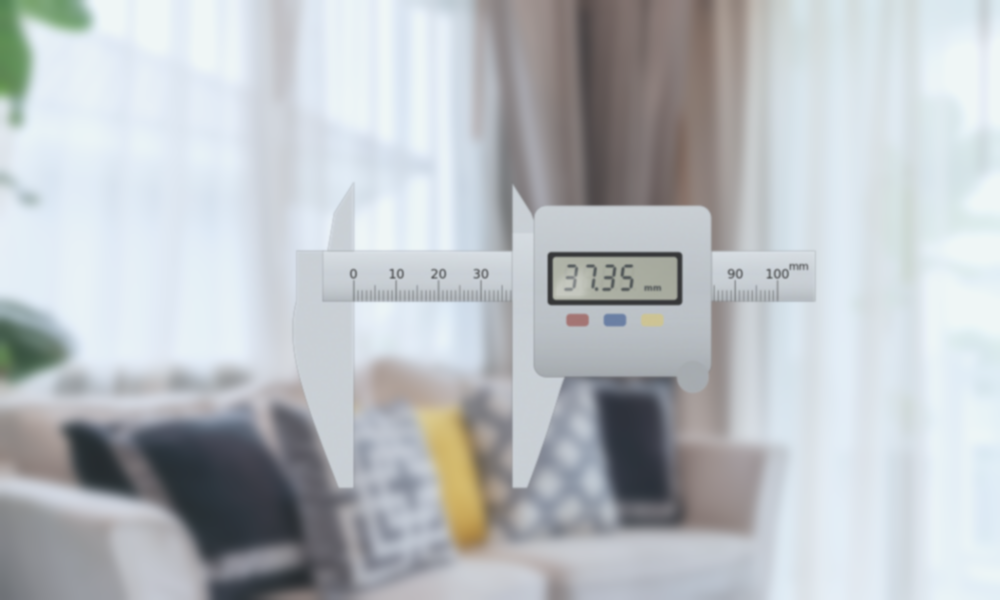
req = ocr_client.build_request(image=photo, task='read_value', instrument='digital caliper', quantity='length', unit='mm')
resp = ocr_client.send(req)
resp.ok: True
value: 37.35 mm
